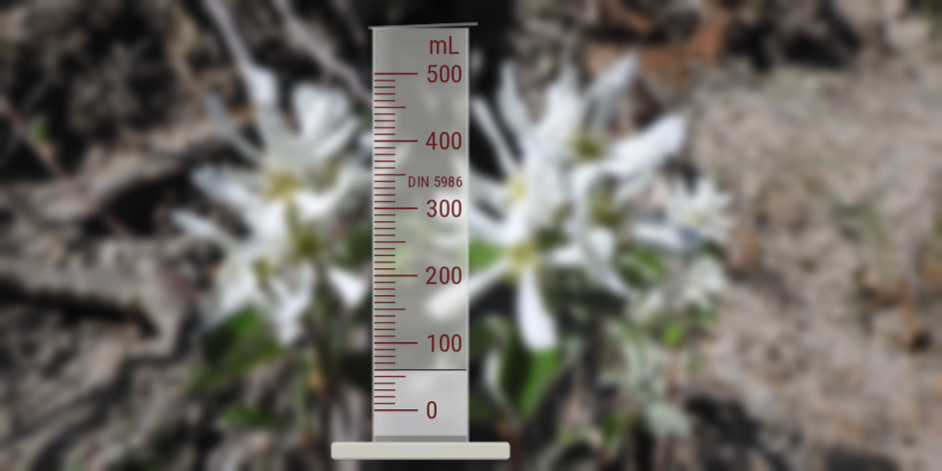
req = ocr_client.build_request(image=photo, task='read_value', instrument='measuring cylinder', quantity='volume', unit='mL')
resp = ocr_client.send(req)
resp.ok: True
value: 60 mL
